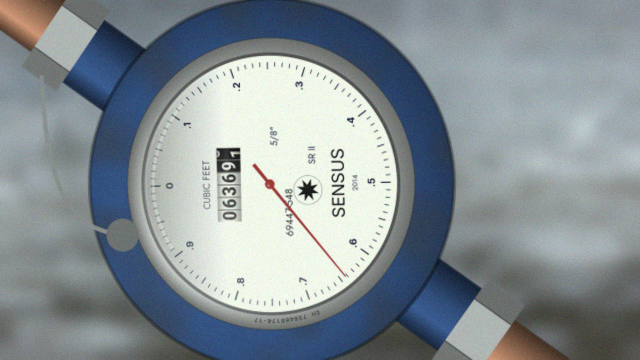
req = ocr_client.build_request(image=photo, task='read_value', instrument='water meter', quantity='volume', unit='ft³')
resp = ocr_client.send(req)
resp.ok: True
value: 63690.64 ft³
